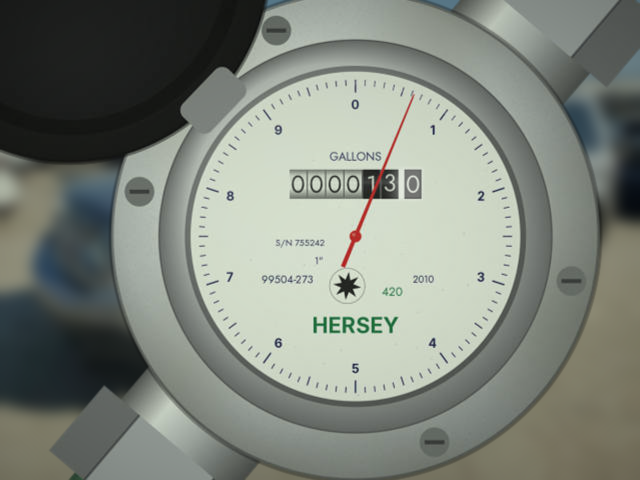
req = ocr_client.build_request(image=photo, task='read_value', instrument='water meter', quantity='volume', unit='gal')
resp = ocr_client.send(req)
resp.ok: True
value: 130.6 gal
